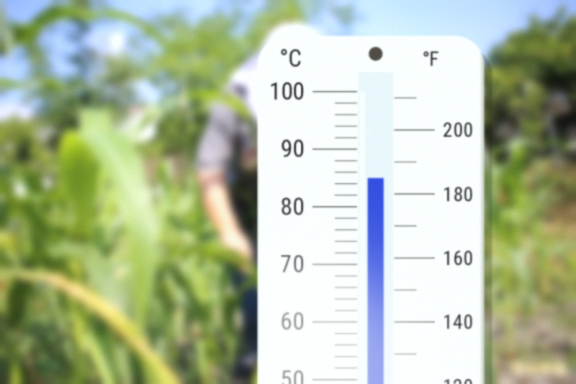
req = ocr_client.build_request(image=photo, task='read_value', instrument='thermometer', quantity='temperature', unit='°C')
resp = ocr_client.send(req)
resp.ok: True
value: 85 °C
